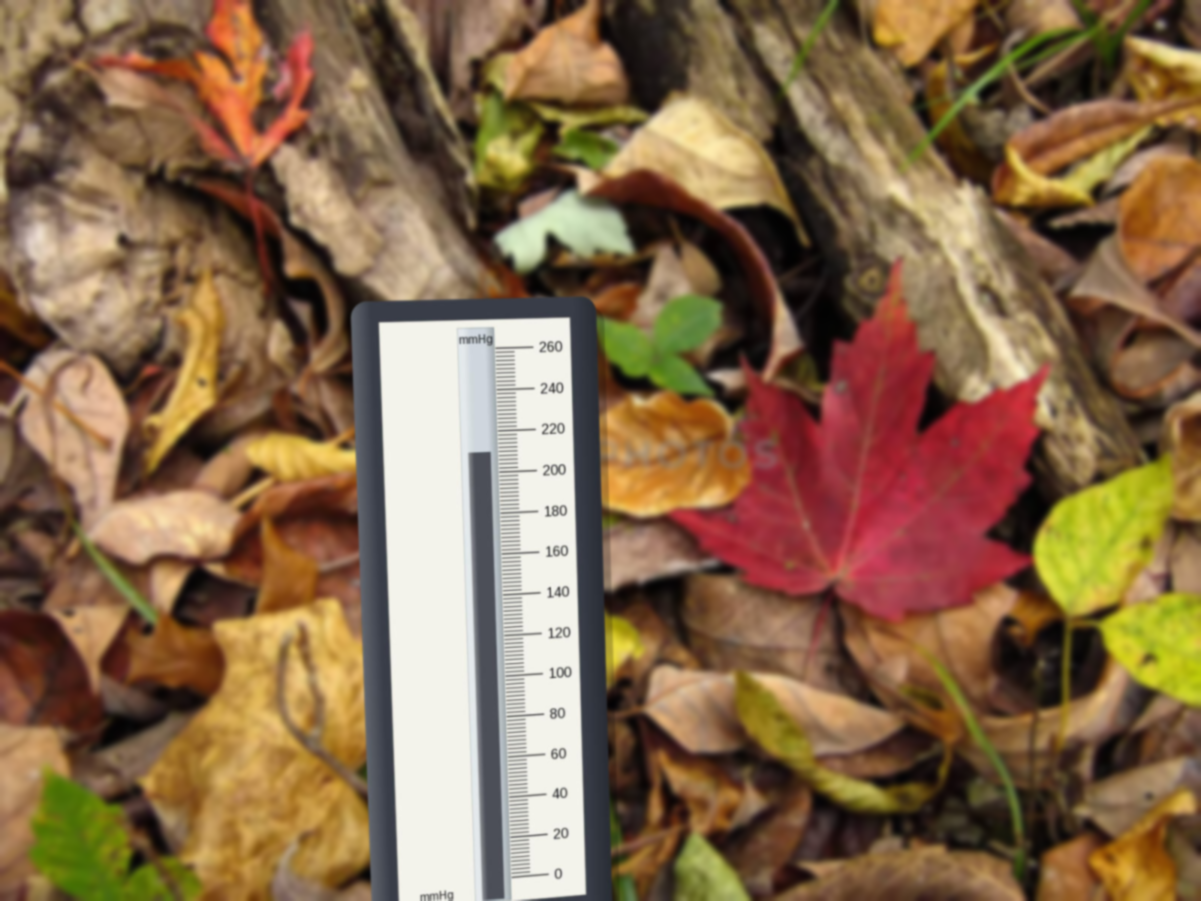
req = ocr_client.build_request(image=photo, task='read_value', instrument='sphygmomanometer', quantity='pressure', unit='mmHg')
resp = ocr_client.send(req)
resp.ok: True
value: 210 mmHg
